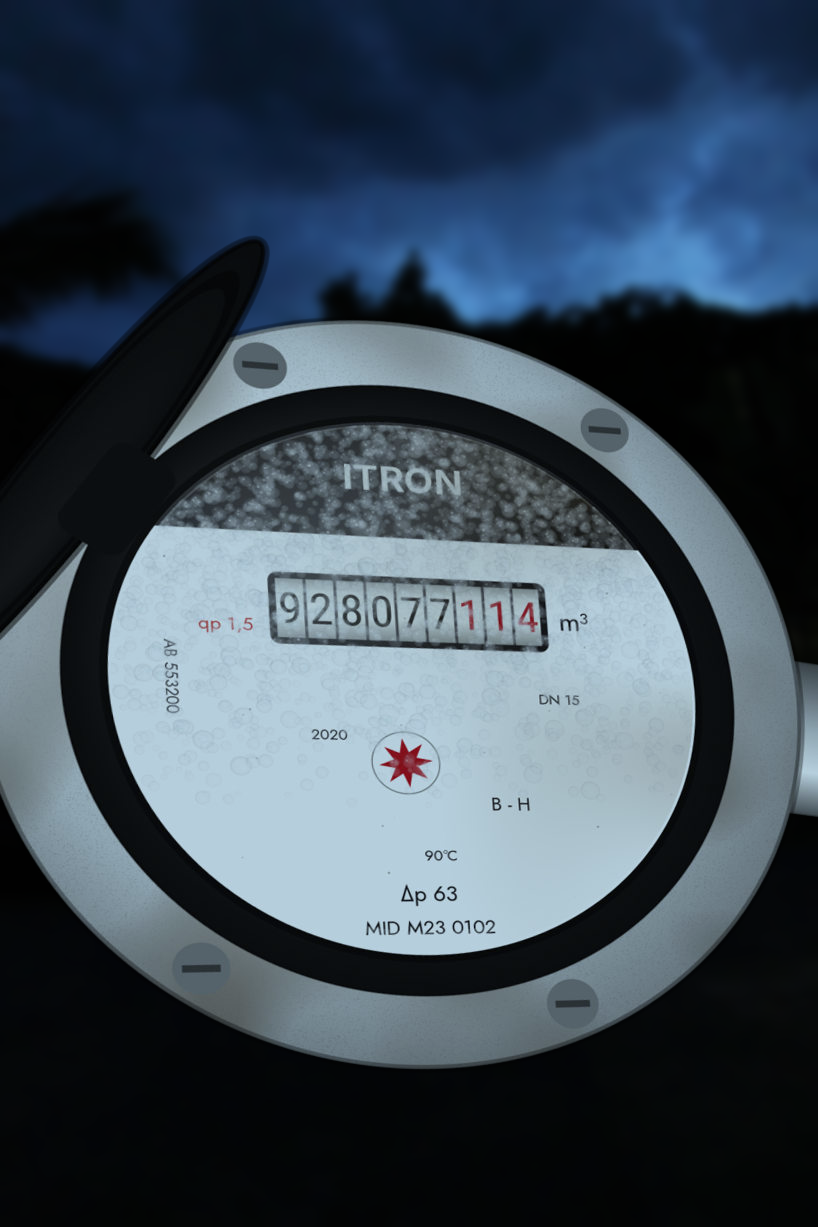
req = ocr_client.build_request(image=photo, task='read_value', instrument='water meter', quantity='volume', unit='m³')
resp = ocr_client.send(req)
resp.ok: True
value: 928077.114 m³
